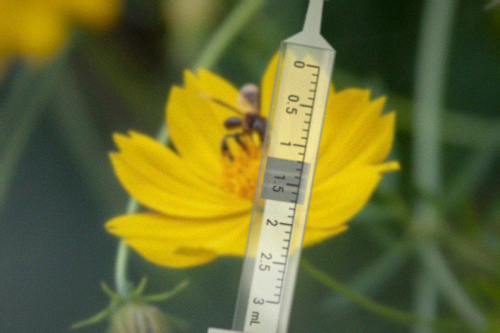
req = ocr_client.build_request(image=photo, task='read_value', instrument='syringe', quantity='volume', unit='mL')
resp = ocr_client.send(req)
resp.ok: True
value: 1.2 mL
